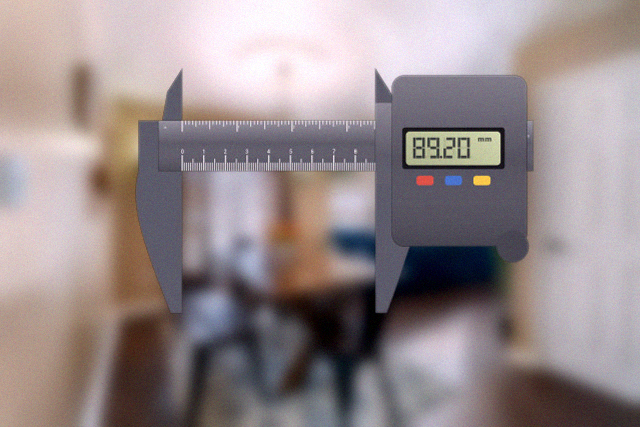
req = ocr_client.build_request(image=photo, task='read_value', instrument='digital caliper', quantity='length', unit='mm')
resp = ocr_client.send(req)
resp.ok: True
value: 89.20 mm
